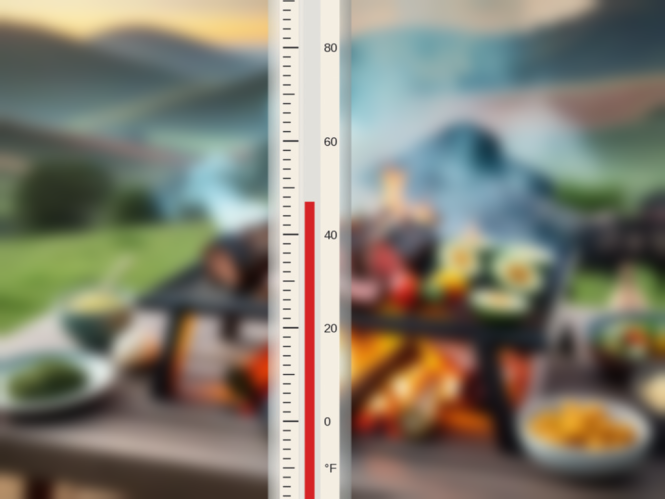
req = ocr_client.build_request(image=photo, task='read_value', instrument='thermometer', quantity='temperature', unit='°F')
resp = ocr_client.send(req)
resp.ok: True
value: 47 °F
